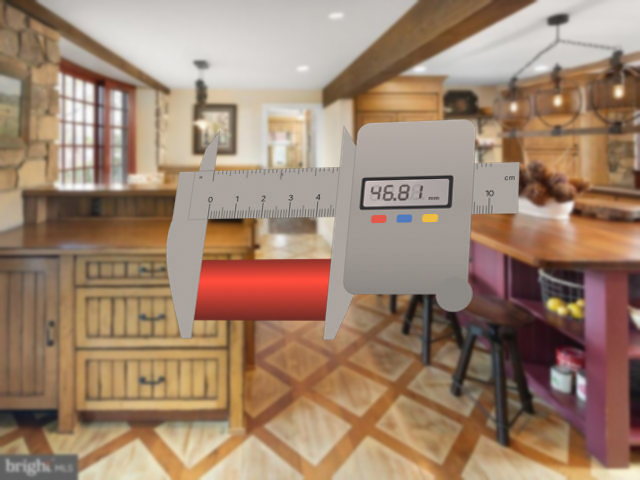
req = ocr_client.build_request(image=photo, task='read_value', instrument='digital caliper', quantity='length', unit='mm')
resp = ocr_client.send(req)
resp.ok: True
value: 46.81 mm
